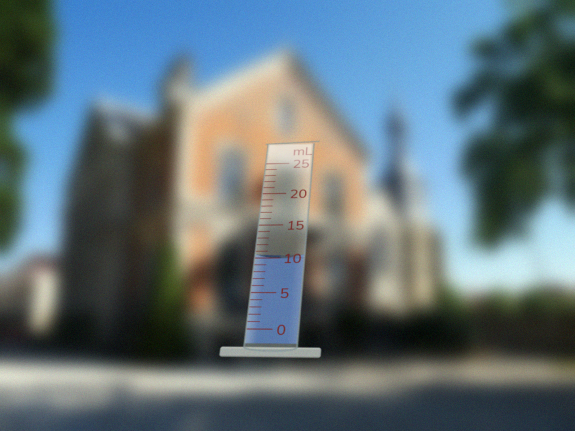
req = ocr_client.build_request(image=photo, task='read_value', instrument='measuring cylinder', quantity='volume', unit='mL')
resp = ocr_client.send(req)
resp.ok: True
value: 10 mL
